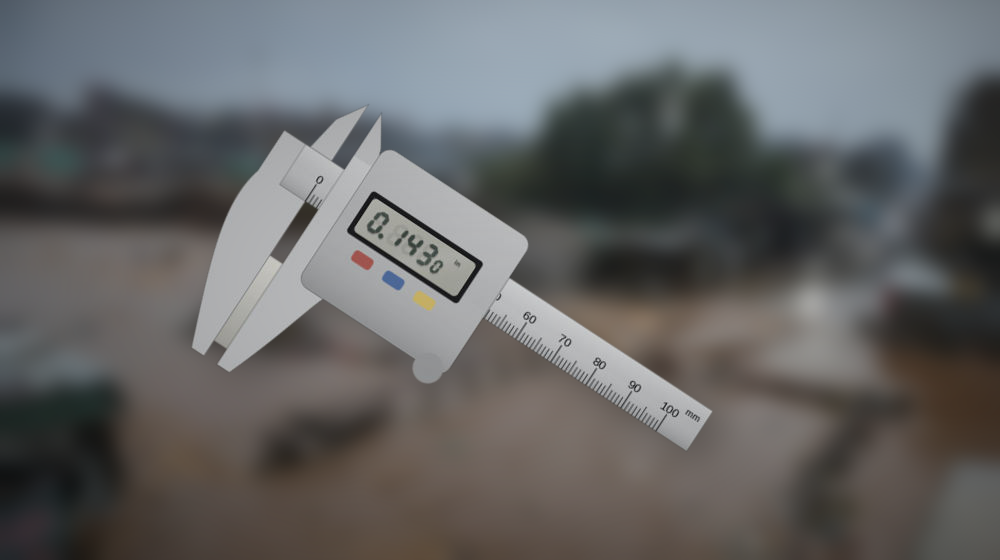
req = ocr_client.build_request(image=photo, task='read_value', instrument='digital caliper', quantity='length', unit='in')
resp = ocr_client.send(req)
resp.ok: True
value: 0.1430 in
